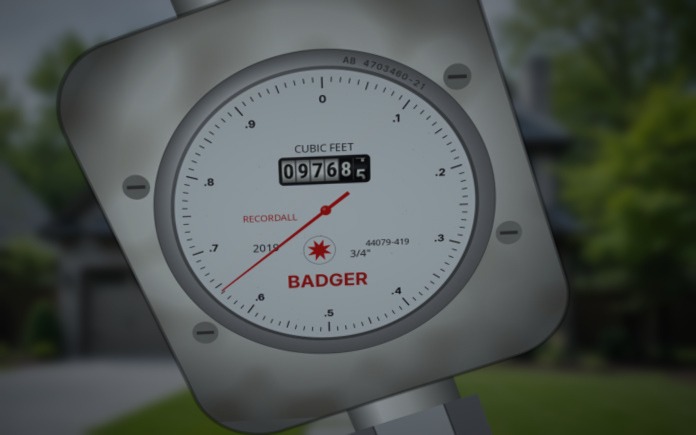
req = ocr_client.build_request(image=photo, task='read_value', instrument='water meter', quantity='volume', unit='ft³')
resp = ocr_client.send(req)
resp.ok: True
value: 97684.64 ft³
